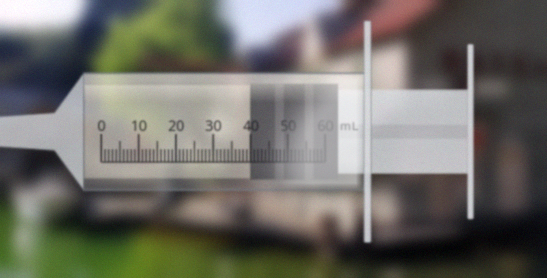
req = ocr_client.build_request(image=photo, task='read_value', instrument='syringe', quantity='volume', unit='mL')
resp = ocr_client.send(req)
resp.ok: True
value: 40 mL
